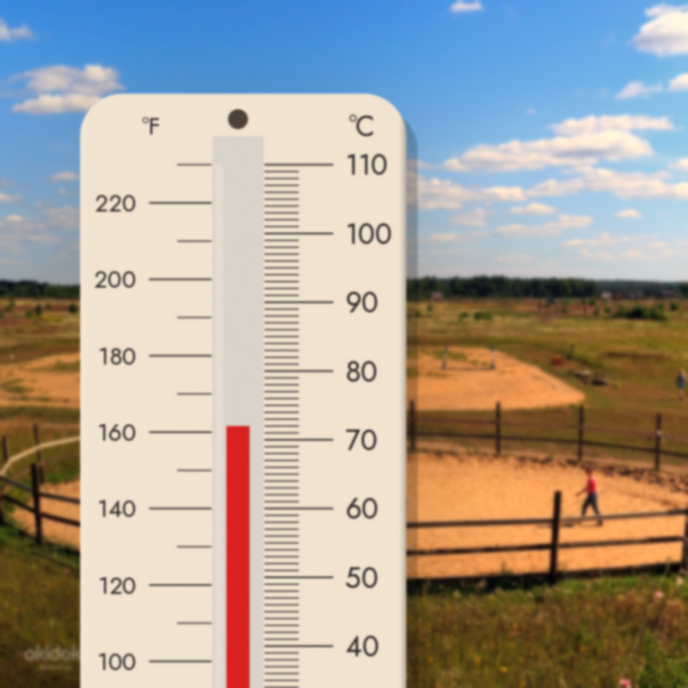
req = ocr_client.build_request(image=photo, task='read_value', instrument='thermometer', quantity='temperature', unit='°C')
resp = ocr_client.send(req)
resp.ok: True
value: 72 °C
